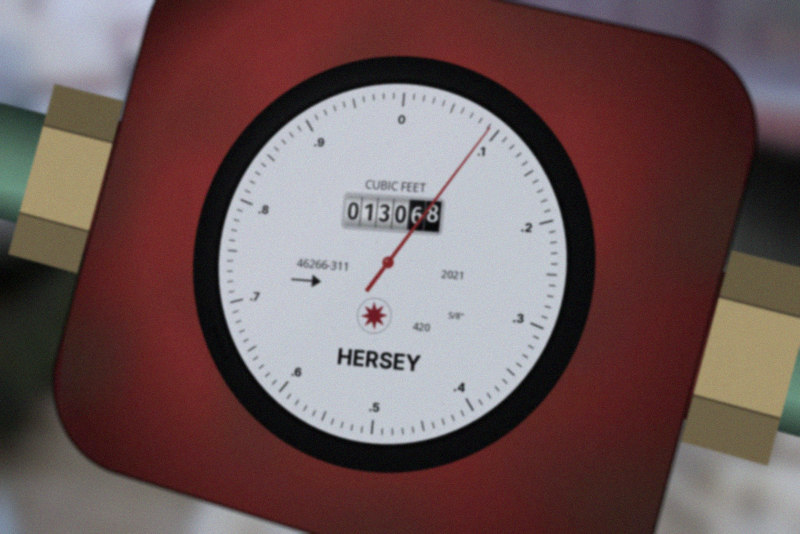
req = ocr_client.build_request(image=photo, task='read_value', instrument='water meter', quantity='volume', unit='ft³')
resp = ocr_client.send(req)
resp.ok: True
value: 13068.09 ft³
